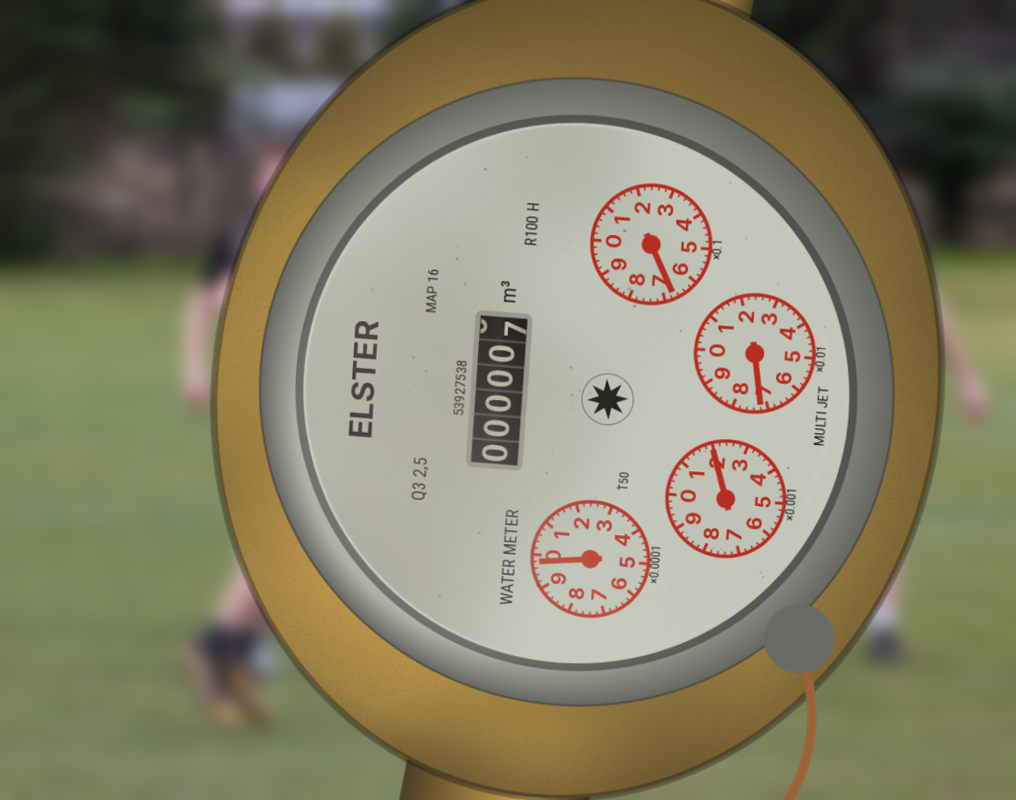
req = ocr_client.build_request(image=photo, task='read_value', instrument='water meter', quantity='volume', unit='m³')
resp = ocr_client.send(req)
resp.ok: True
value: 6.6719 m³
